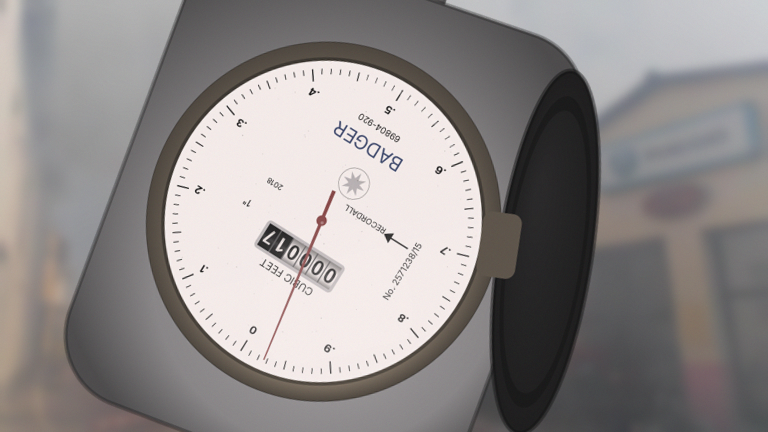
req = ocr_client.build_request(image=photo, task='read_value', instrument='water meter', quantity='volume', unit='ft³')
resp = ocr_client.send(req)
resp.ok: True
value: 16.97 ft³
